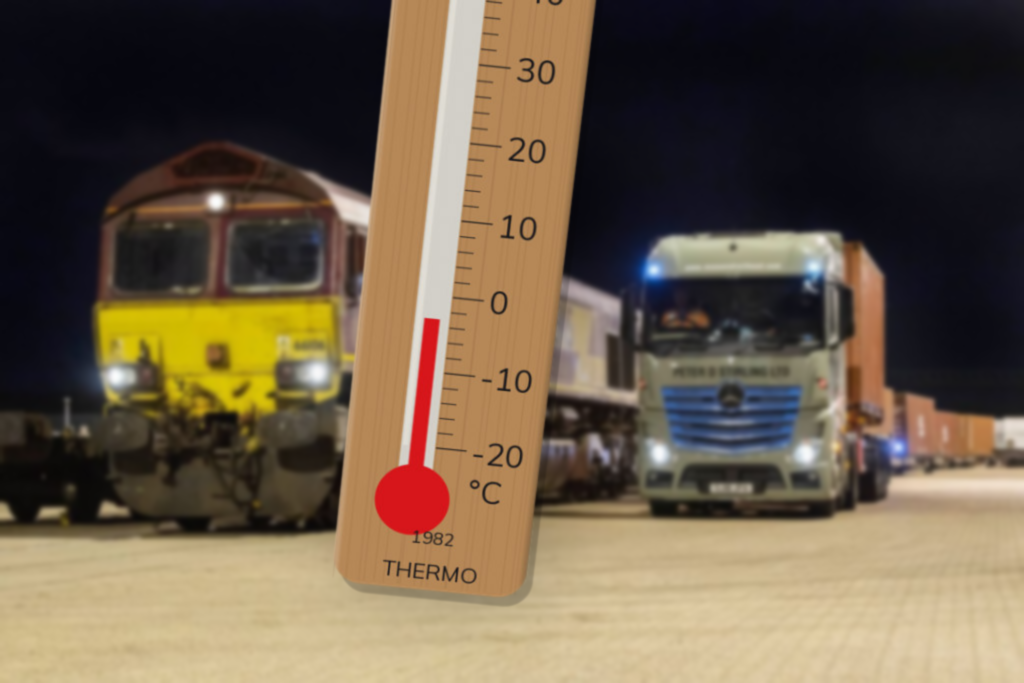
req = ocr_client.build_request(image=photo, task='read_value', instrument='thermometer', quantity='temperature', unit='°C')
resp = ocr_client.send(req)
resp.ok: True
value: -3 °C
